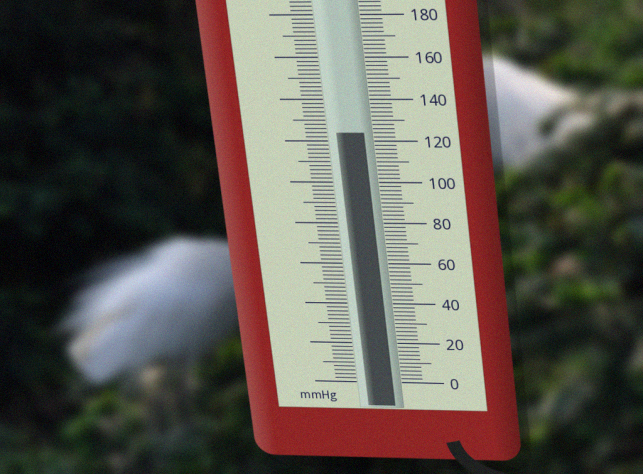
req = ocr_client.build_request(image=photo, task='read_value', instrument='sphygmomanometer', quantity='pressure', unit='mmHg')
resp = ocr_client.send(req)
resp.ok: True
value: 124 mmHg
